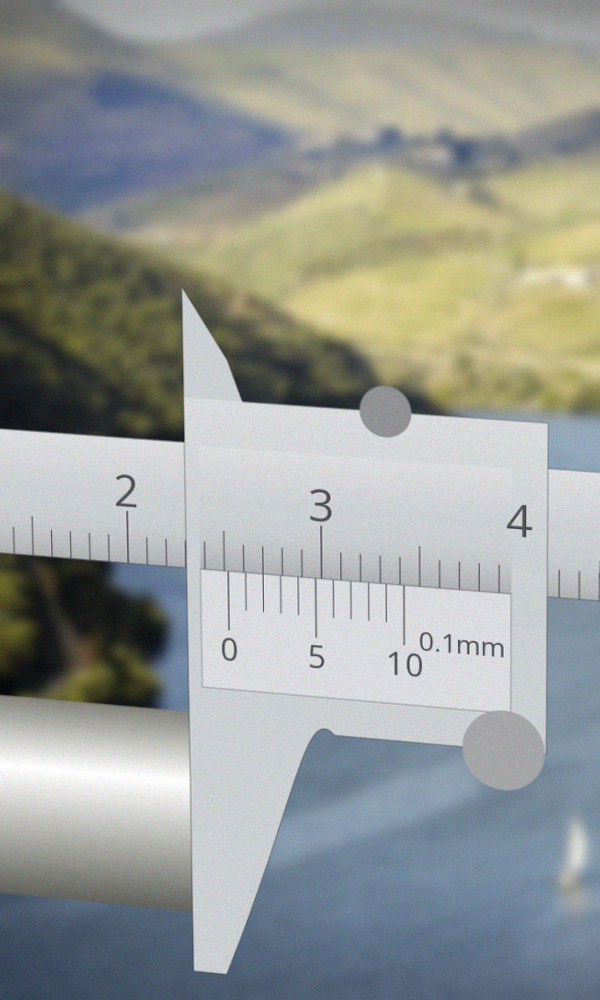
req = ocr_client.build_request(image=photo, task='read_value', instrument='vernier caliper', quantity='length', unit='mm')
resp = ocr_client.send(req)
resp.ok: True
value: 25.2 mm
